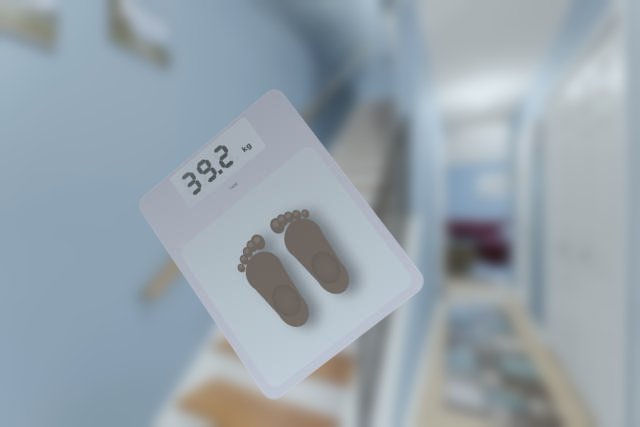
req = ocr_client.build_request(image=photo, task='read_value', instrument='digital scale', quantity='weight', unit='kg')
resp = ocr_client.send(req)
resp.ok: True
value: 39.2 kg
